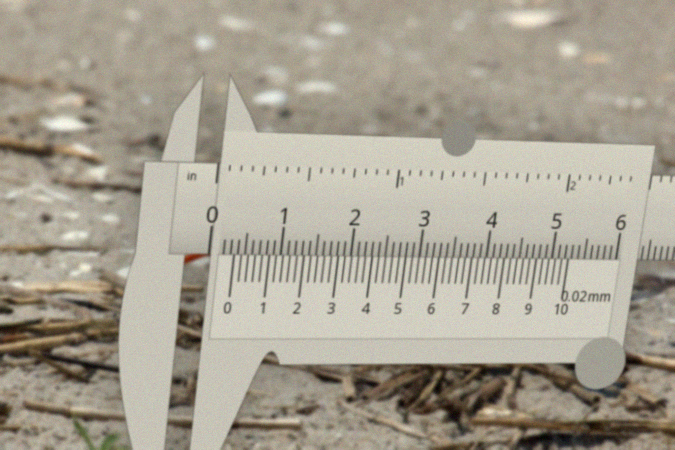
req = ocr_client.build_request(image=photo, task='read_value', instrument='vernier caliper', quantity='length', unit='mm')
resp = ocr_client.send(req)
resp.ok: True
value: 3.5 mm
